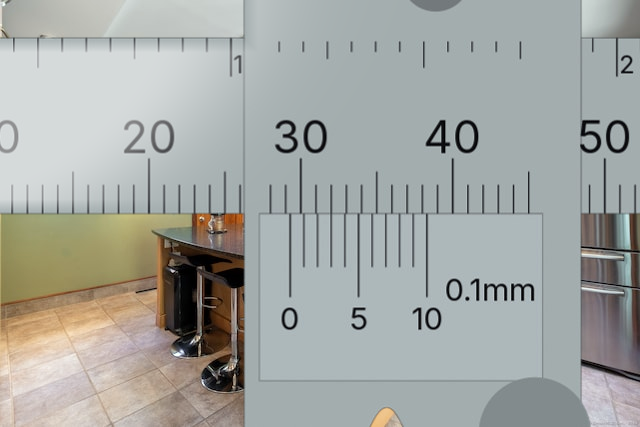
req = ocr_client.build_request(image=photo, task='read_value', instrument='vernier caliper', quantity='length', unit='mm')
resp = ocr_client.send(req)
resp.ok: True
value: 29.3 mm
